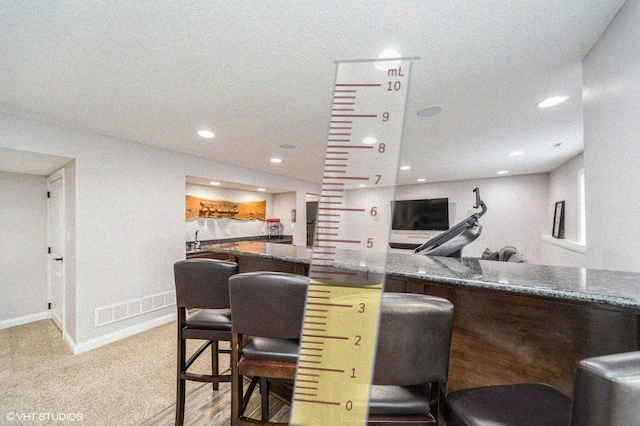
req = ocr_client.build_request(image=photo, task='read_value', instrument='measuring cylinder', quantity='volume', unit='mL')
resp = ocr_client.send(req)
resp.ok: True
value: 3.6 mL
